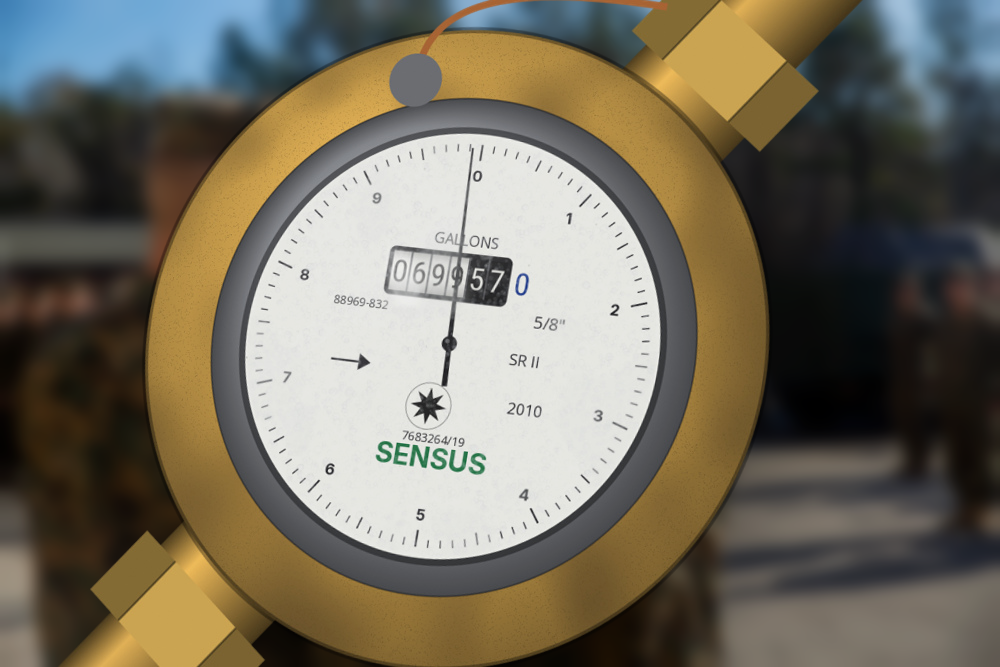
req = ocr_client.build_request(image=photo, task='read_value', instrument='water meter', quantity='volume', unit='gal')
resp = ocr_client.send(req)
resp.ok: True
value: 699569.9 gal
